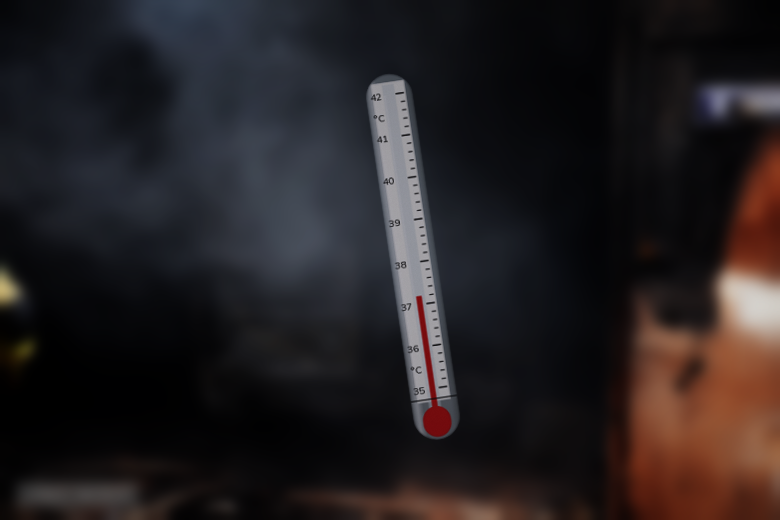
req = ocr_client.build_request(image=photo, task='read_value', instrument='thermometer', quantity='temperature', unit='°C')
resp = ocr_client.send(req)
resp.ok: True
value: 37.2 °C
